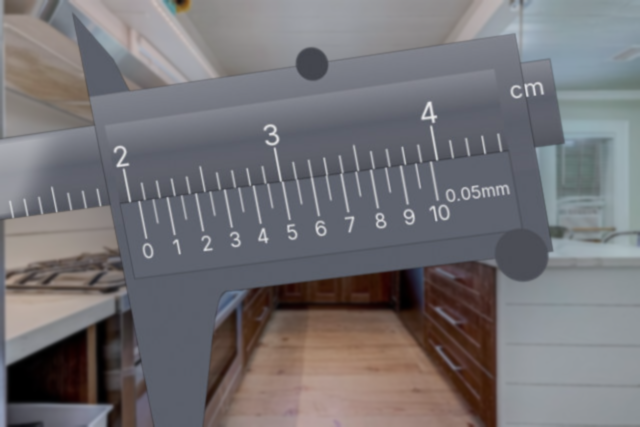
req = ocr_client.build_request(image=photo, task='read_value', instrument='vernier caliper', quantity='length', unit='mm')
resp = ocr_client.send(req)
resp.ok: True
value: 20.6 mm
